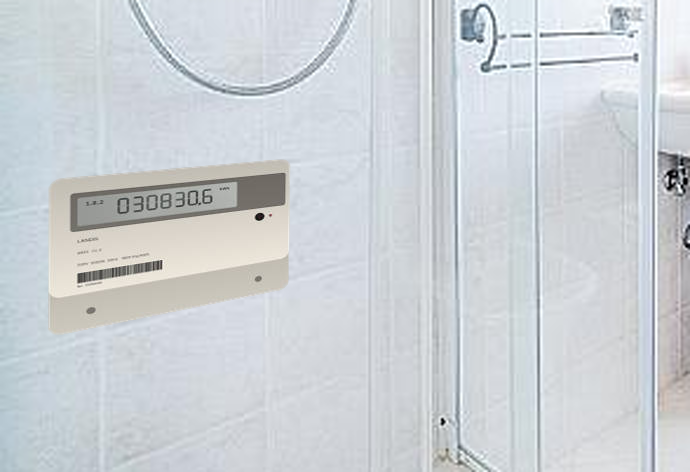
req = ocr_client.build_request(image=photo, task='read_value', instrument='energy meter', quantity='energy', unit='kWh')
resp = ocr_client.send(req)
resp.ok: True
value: 30830.6 kWh
